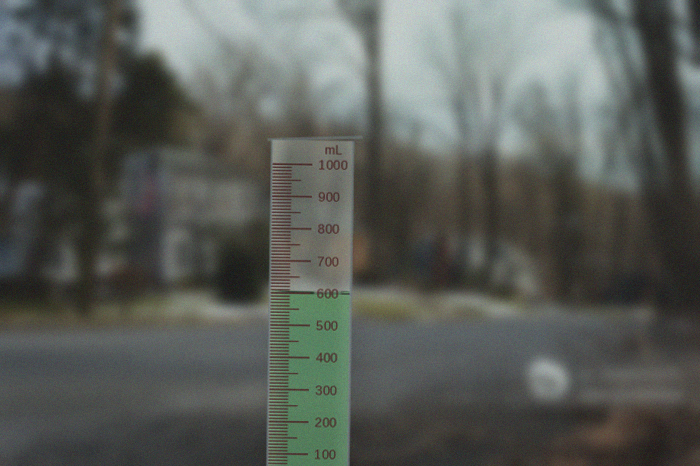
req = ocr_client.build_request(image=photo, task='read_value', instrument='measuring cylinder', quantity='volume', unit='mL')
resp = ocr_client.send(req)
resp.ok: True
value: 600 mL
